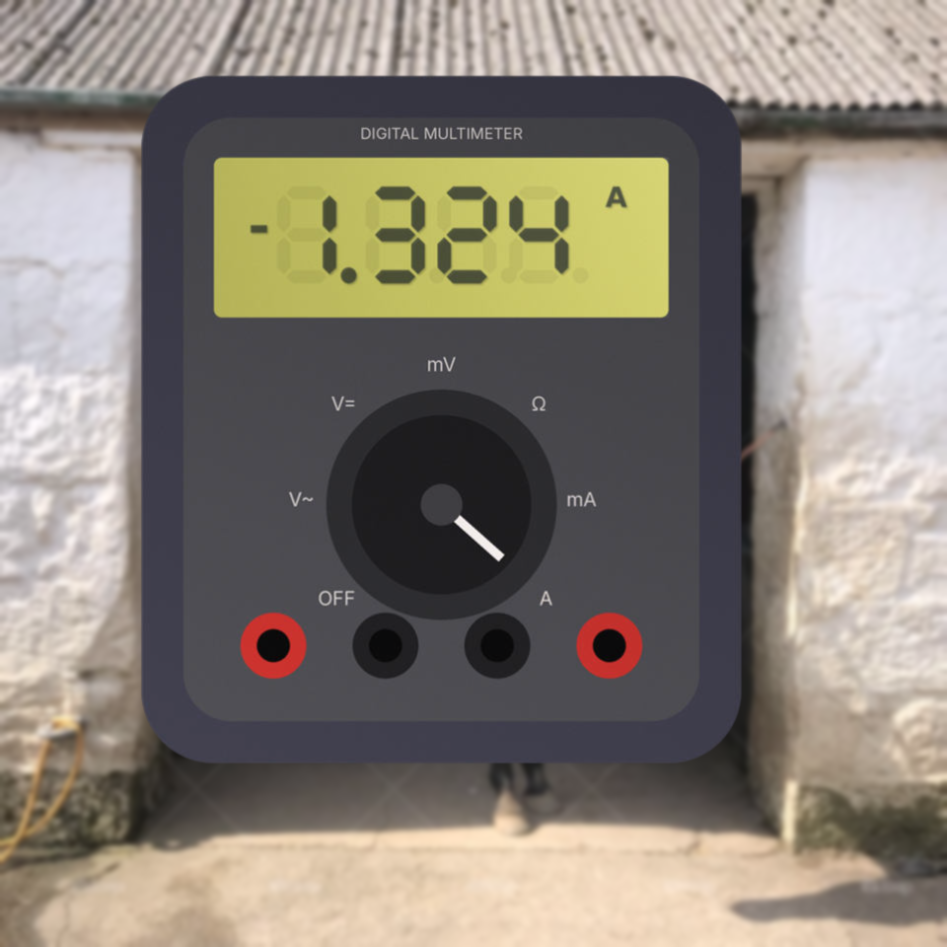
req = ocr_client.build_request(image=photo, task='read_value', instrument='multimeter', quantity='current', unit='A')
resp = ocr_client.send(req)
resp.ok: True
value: -1.324 A
